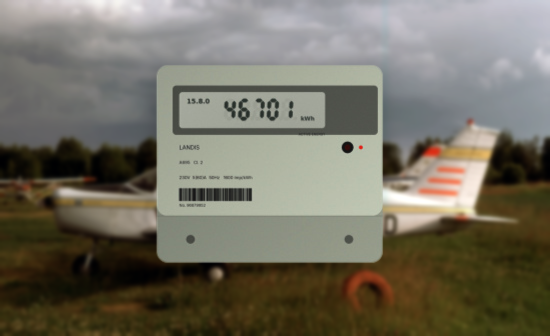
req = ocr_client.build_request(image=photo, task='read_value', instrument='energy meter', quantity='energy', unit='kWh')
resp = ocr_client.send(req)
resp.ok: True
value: 46701 kWh
